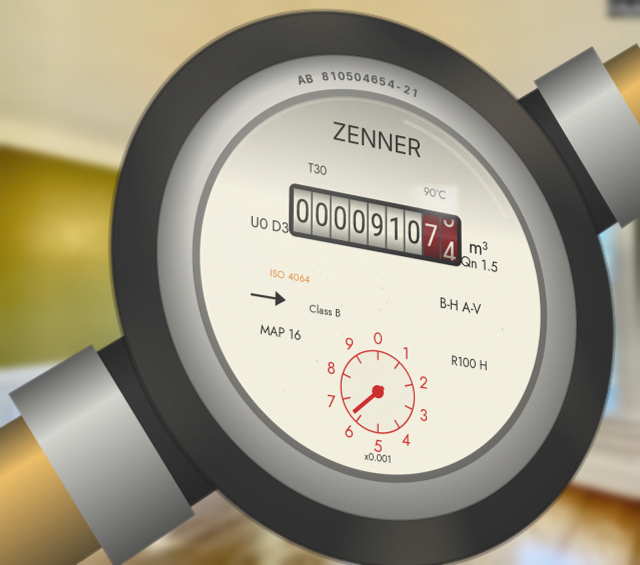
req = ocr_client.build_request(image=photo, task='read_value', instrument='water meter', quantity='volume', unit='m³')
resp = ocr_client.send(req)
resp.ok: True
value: 910.736 m³
